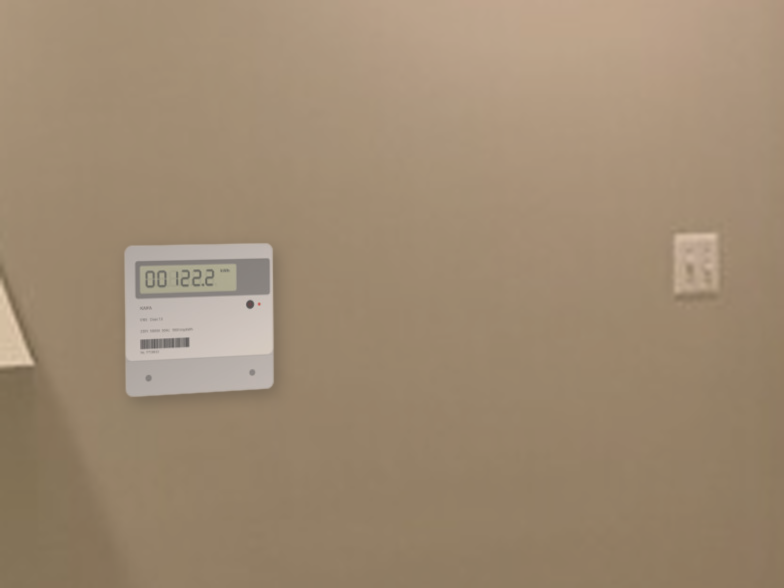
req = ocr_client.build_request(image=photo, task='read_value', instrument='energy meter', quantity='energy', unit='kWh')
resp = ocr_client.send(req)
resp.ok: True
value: 122.2 kWh
